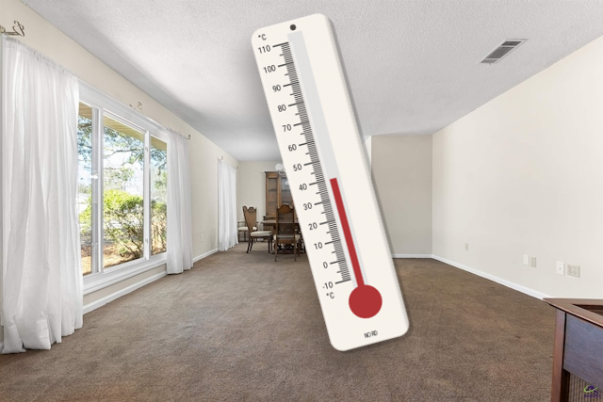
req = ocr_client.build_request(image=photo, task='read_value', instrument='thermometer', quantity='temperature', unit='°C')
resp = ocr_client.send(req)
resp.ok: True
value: 40 °C
